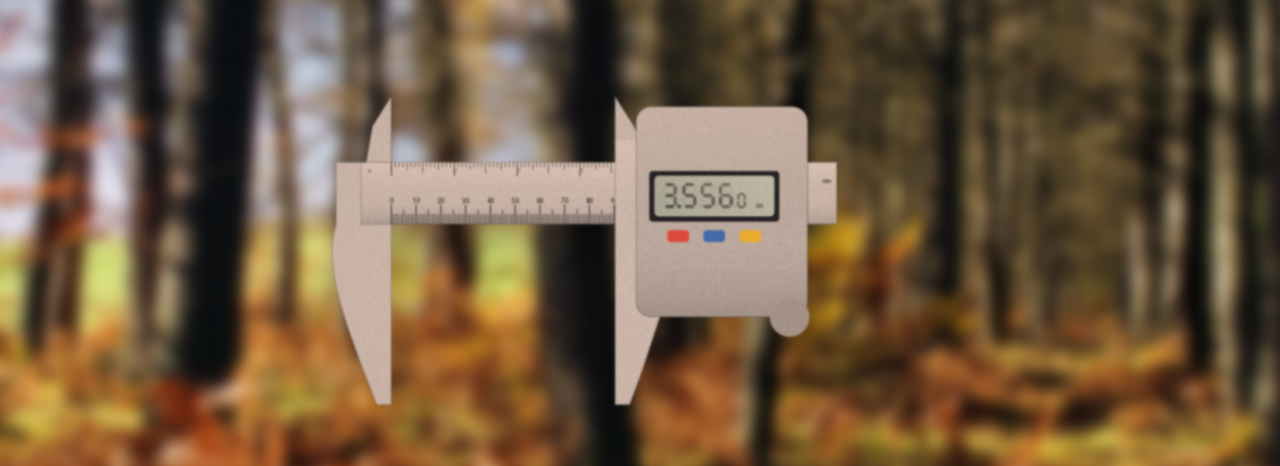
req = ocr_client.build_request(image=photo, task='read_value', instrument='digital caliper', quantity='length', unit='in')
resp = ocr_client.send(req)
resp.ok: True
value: 3.5560 in
